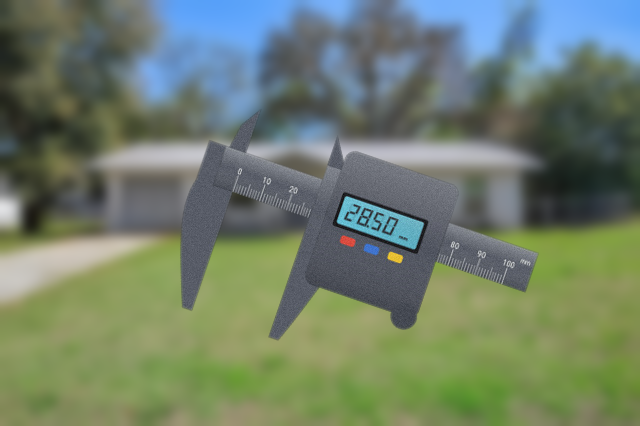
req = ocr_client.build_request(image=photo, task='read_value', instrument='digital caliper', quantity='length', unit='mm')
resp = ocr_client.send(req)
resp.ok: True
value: 28.50 mm
